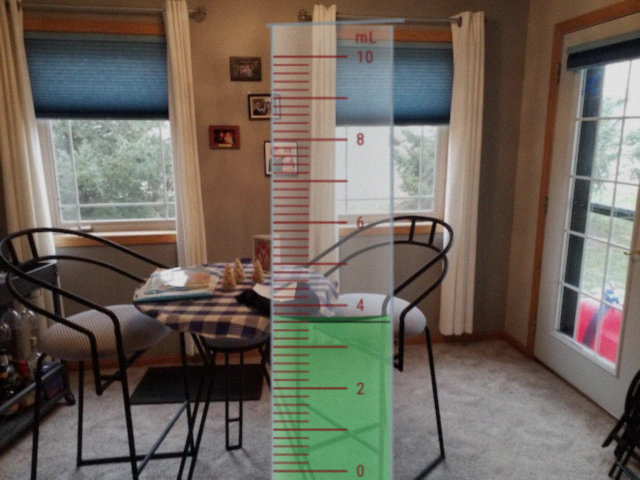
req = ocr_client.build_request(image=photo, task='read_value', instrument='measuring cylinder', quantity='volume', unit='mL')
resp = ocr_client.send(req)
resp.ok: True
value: 3.6 mL
